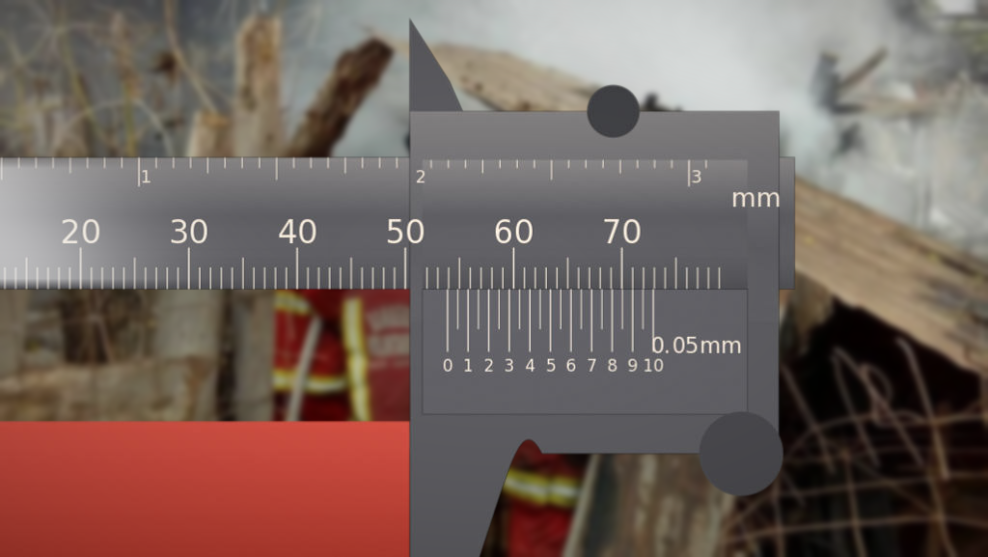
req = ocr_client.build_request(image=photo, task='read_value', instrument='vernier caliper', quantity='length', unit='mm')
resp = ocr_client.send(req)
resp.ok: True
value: 53.9 mm
